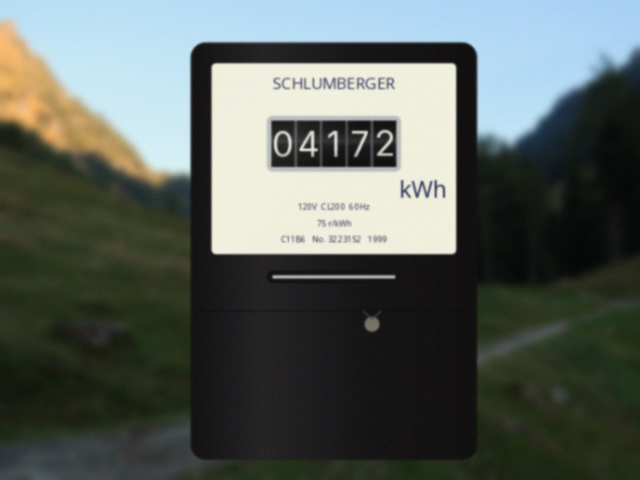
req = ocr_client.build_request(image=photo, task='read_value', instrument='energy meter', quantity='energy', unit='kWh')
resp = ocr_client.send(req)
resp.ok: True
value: 4172 kWh
